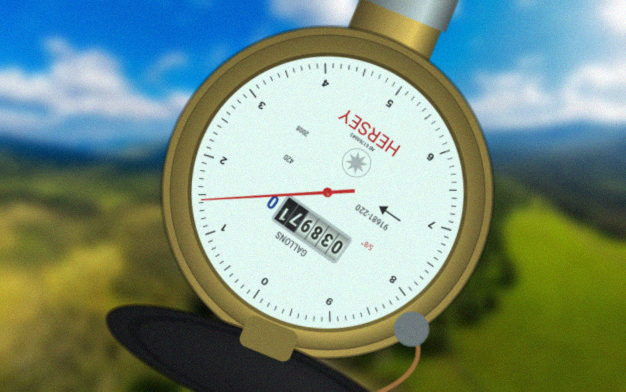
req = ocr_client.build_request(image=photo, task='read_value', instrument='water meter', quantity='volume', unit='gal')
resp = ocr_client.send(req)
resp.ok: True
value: 389711.4 gal
